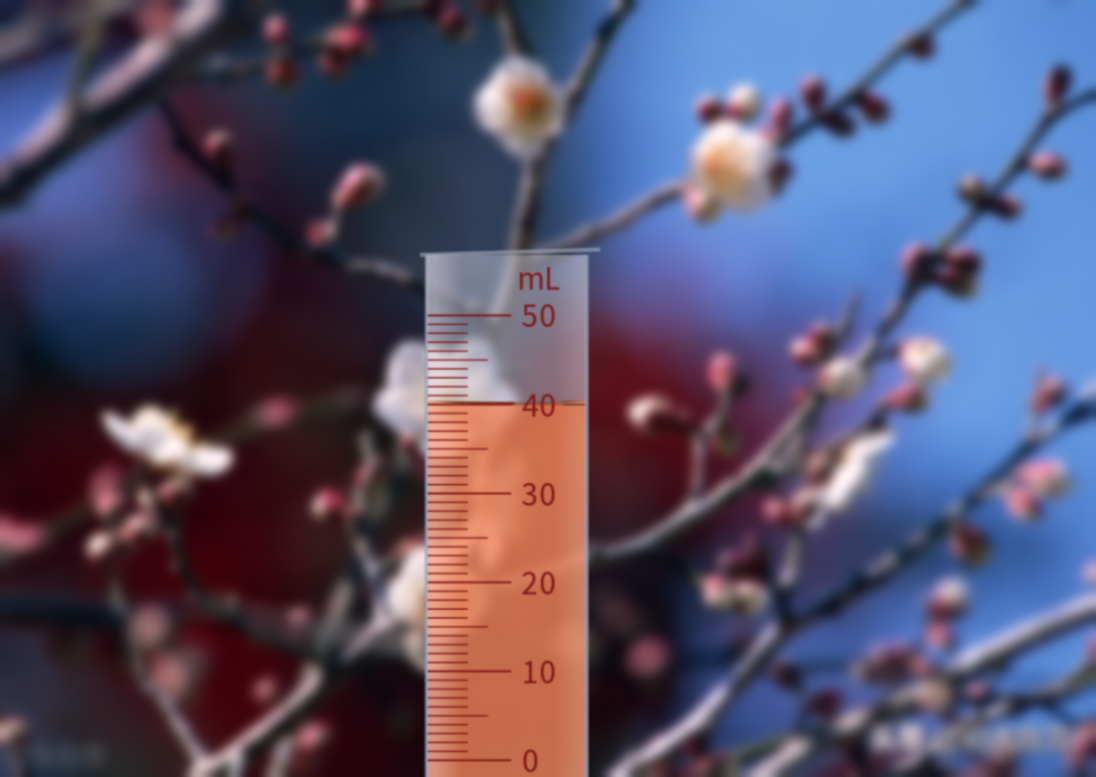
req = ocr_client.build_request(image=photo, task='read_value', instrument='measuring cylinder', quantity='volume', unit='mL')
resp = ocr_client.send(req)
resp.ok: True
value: 40 mL
